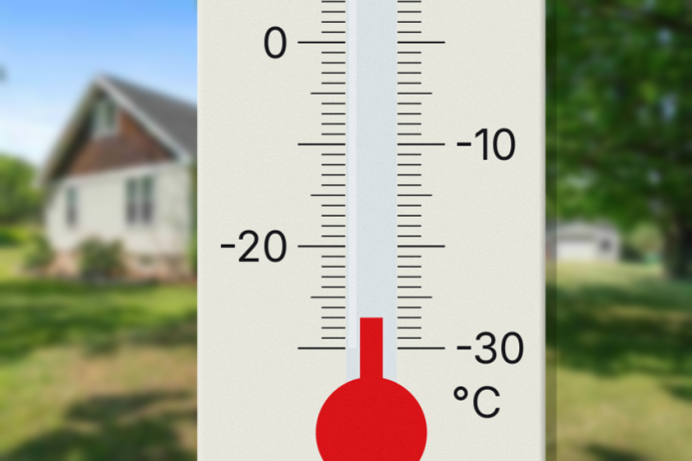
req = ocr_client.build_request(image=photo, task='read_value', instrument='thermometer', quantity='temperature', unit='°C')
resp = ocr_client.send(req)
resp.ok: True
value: -27 °C
